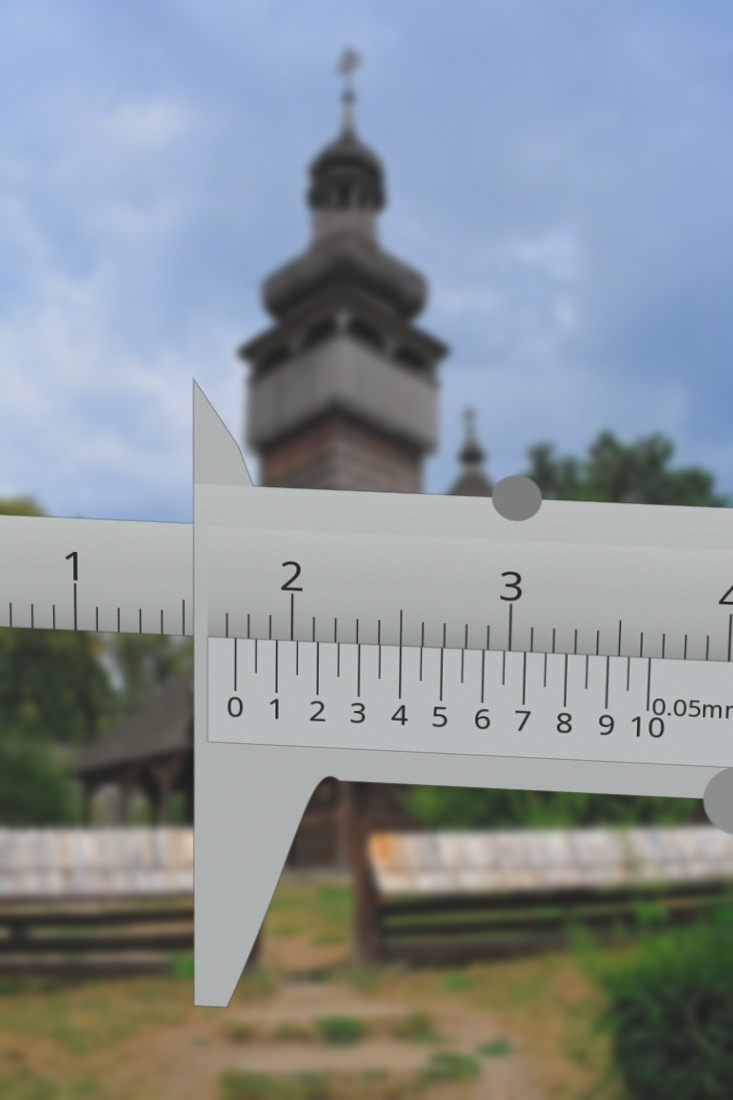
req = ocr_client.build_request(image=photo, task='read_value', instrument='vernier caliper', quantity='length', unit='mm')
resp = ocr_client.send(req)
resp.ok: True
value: 17.4 mm
